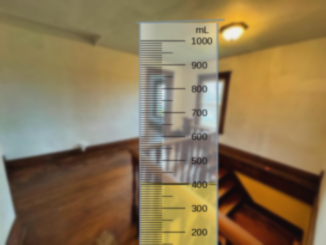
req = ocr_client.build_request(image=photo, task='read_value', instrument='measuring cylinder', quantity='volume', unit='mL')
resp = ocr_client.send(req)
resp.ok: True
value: 400 mL
